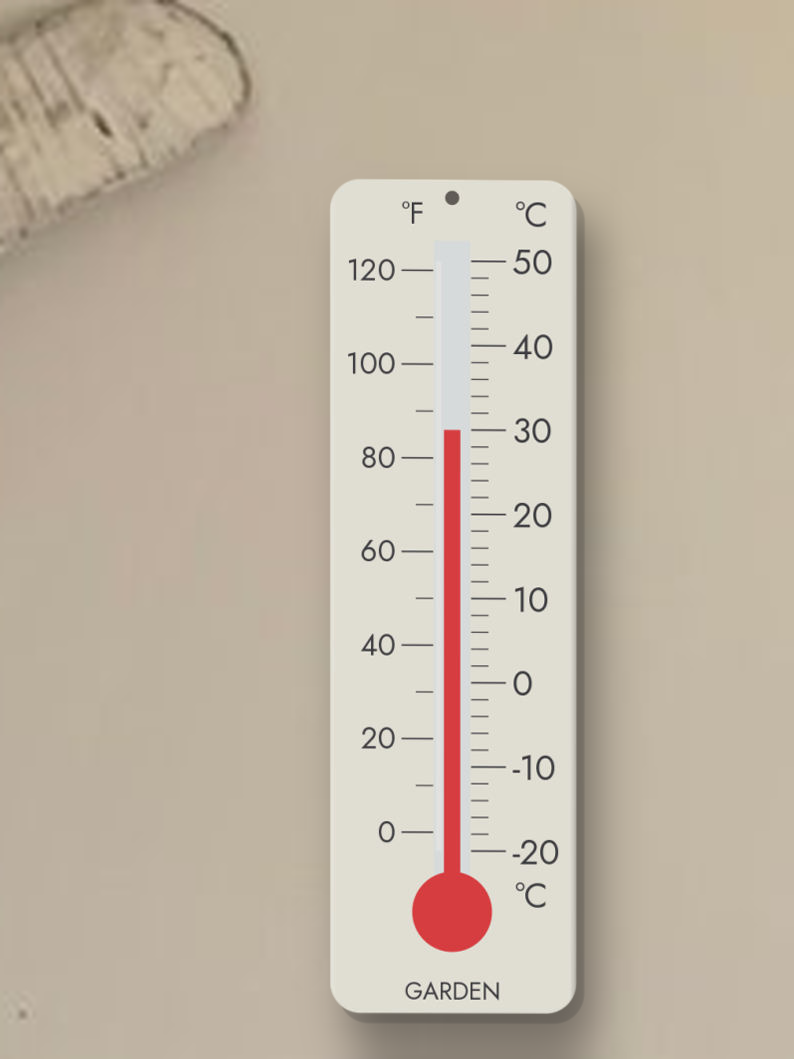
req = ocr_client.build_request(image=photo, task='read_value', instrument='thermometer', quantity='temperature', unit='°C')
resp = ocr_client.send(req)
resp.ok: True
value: 30 °C
